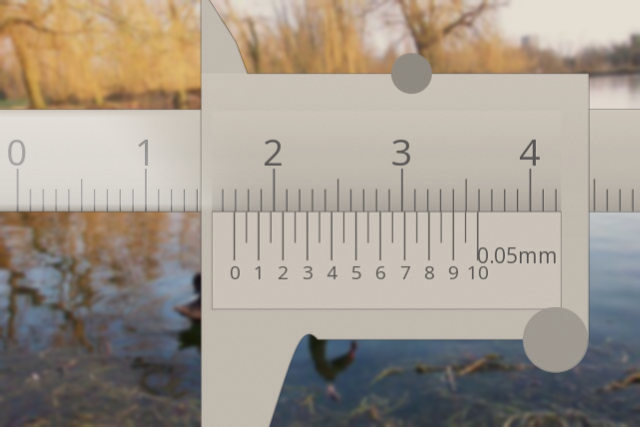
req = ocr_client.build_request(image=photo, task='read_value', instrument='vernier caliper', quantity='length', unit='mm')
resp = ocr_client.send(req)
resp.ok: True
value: 16.9 mm
